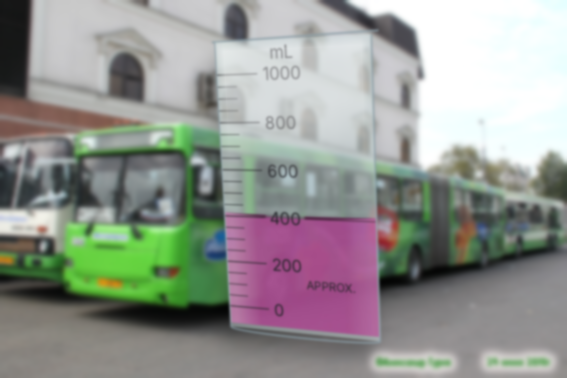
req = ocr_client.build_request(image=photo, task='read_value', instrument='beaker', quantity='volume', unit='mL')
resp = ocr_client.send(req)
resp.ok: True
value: 400 mL
